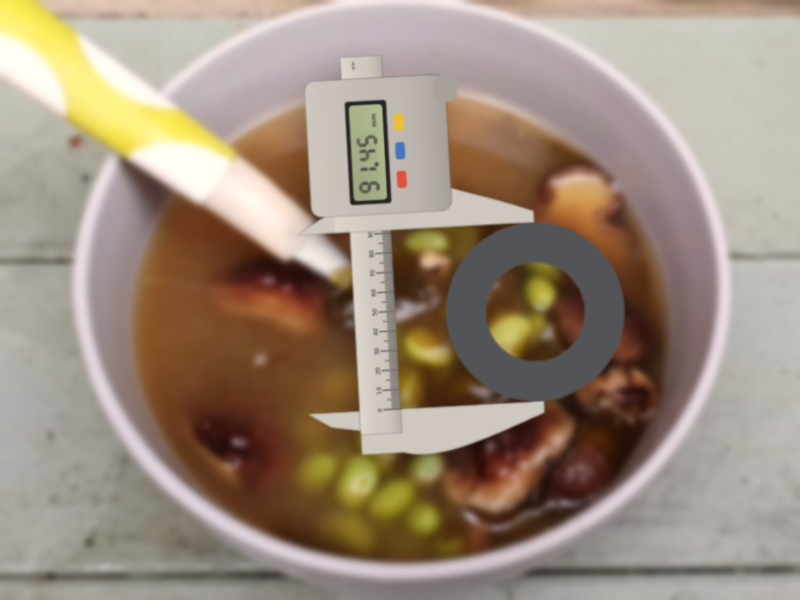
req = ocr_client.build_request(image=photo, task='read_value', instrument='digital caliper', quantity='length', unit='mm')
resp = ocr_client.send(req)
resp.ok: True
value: 91.45 mm
